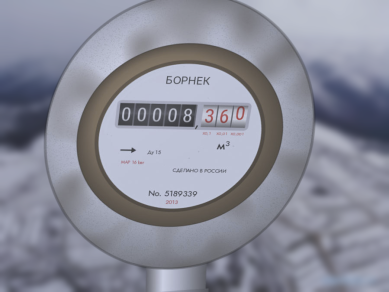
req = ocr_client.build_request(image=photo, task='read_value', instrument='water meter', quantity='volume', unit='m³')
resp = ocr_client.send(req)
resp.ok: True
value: 8.360 m³
